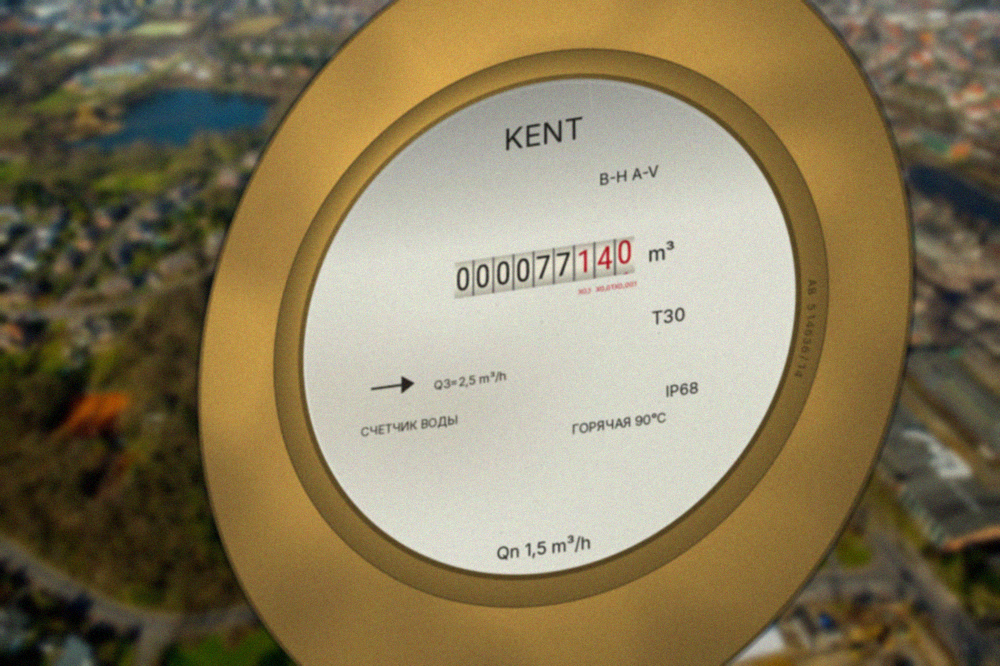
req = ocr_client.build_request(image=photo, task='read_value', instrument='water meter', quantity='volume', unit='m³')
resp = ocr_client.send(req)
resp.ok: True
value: 77.140 m³
